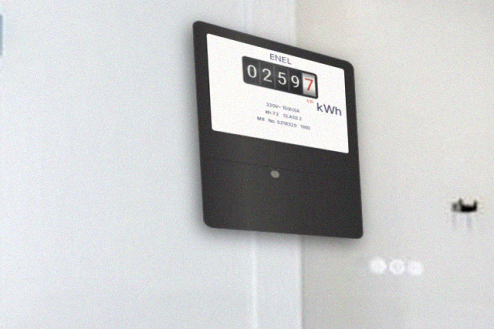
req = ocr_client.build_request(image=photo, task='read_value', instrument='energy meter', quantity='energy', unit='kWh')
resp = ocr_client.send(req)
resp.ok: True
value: 259.7 kWh
